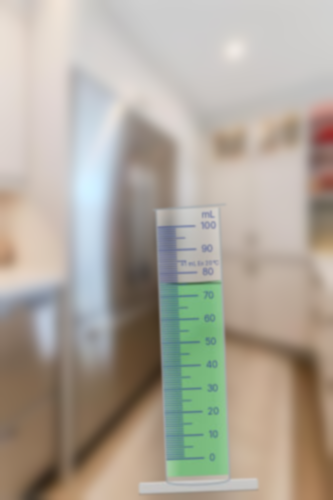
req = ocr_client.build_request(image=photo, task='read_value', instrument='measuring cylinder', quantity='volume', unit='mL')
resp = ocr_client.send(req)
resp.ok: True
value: 75 mL
